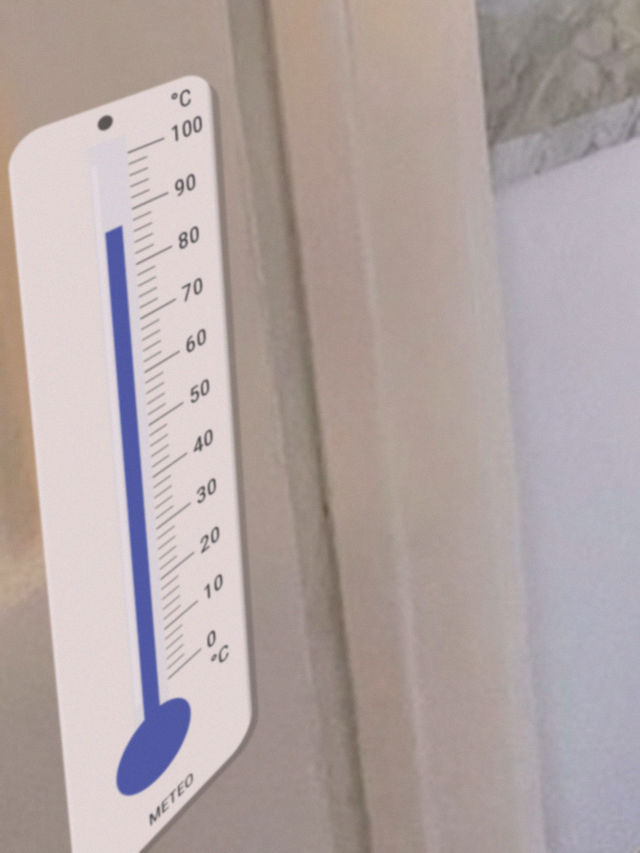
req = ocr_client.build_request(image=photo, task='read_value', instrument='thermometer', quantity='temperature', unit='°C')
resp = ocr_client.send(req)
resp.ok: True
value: 88 °C
